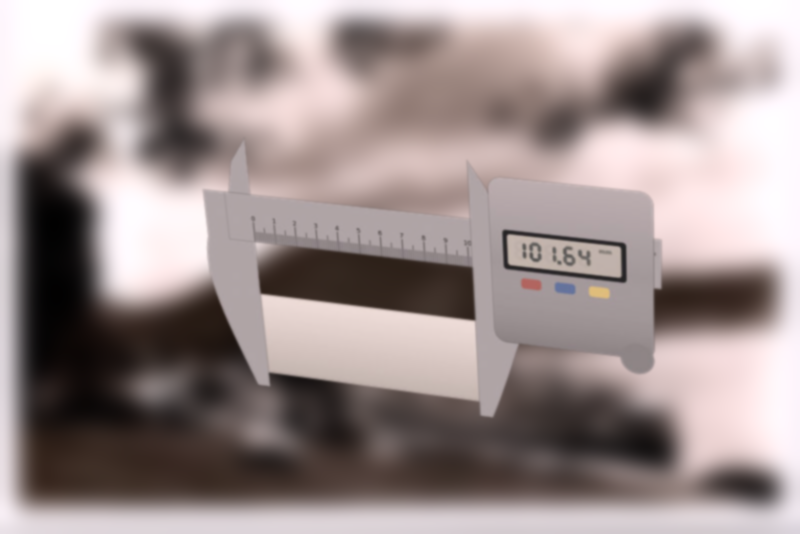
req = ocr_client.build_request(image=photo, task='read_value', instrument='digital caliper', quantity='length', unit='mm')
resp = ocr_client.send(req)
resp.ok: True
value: 101.64 mm
